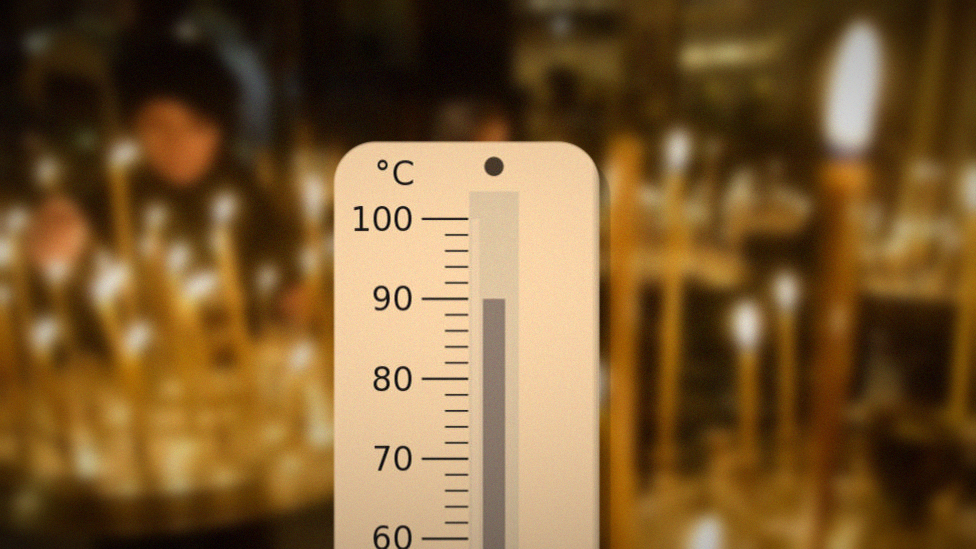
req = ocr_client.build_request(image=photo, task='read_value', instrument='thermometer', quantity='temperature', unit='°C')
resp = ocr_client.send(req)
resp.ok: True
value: 90 °C
